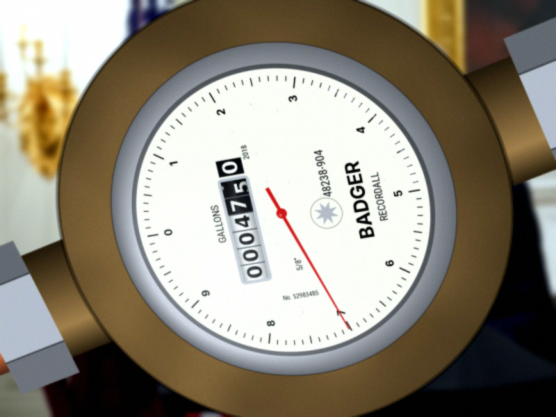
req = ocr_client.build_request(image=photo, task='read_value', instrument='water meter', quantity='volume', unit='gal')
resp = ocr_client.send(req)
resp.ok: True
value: 4747.0 gal
